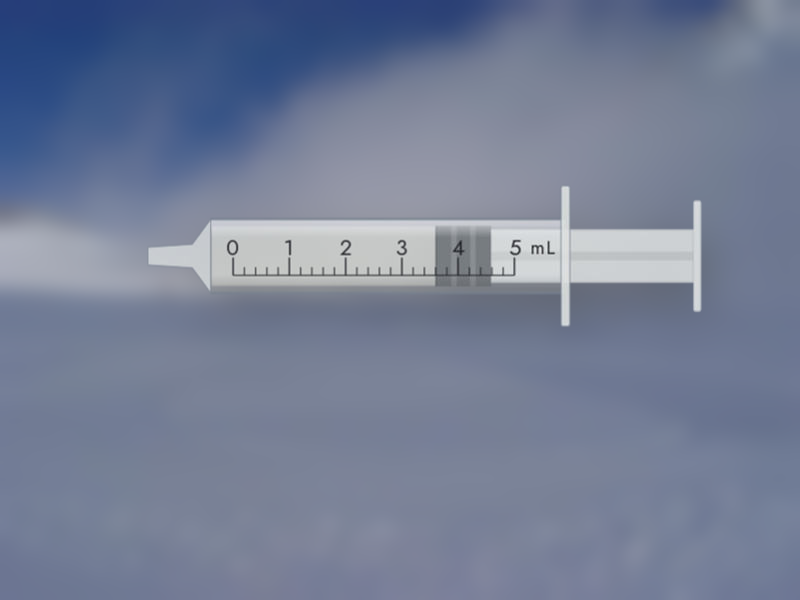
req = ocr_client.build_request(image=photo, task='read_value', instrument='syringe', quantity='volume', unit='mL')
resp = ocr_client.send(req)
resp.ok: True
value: 3.6 mL
